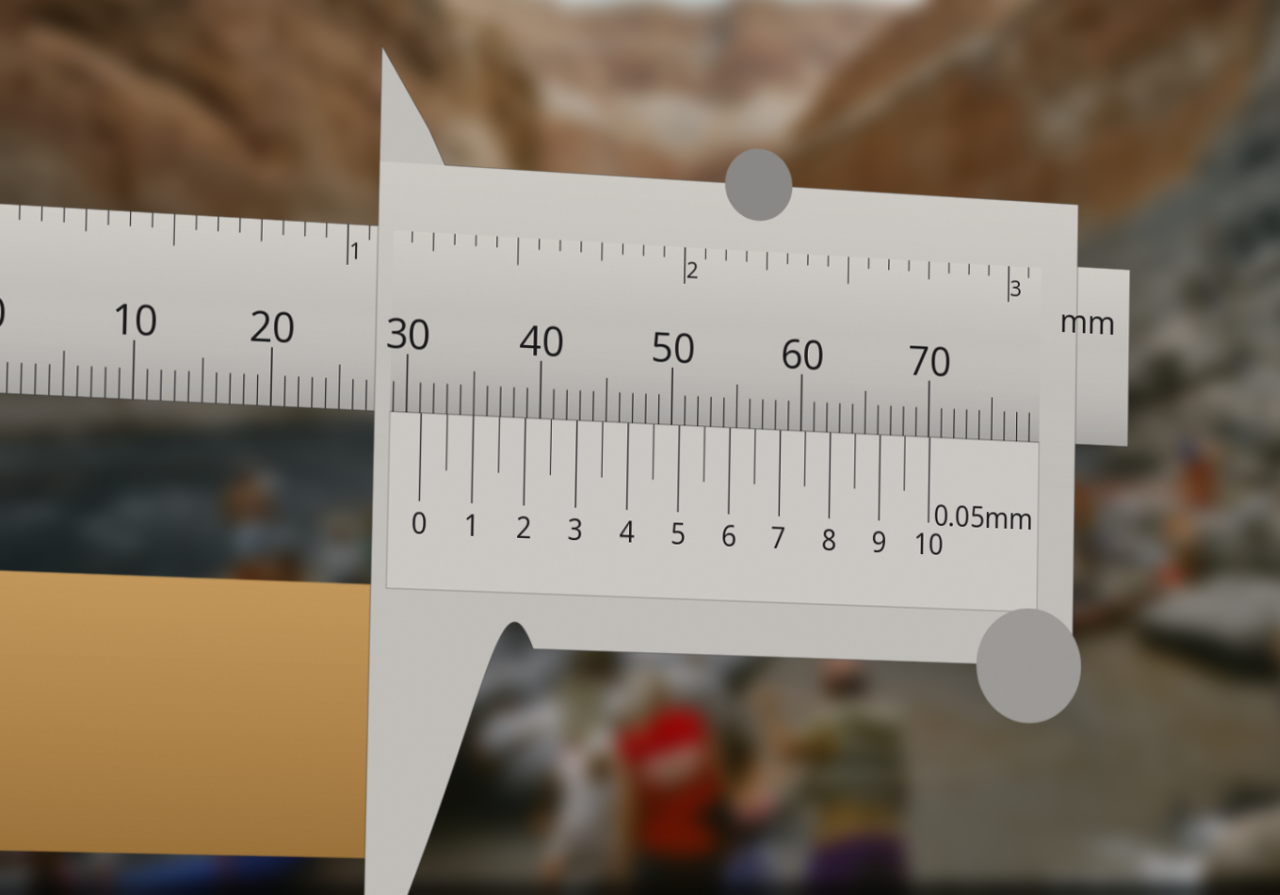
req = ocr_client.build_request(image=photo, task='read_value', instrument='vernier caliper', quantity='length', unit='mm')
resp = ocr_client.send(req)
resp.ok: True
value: 31.1 mm
